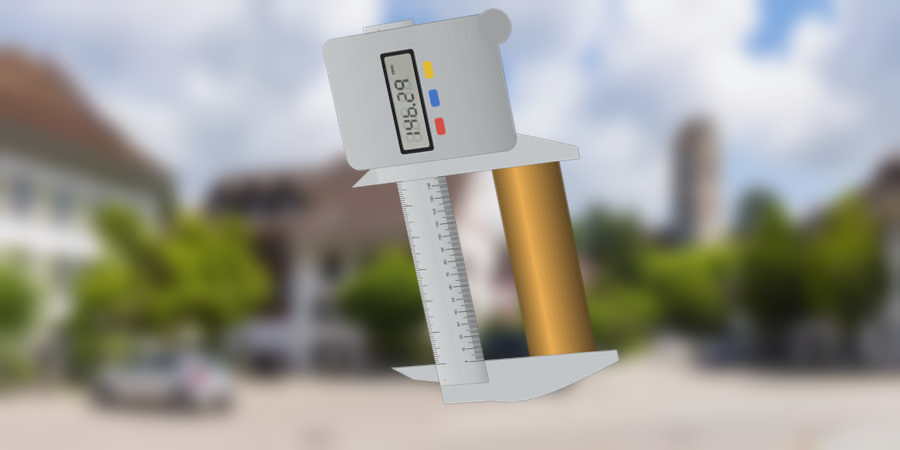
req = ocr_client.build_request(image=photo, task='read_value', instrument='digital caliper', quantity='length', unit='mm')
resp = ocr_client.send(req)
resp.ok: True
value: 146.29 mm
